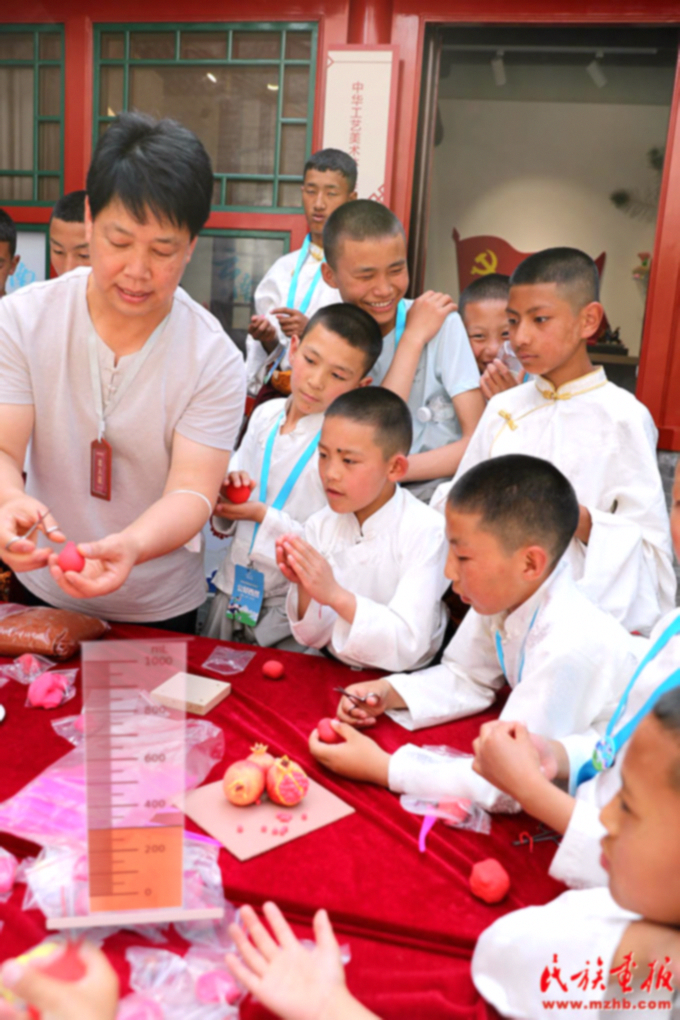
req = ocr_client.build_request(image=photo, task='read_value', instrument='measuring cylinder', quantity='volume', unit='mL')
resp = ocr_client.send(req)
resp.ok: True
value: 300 mL
